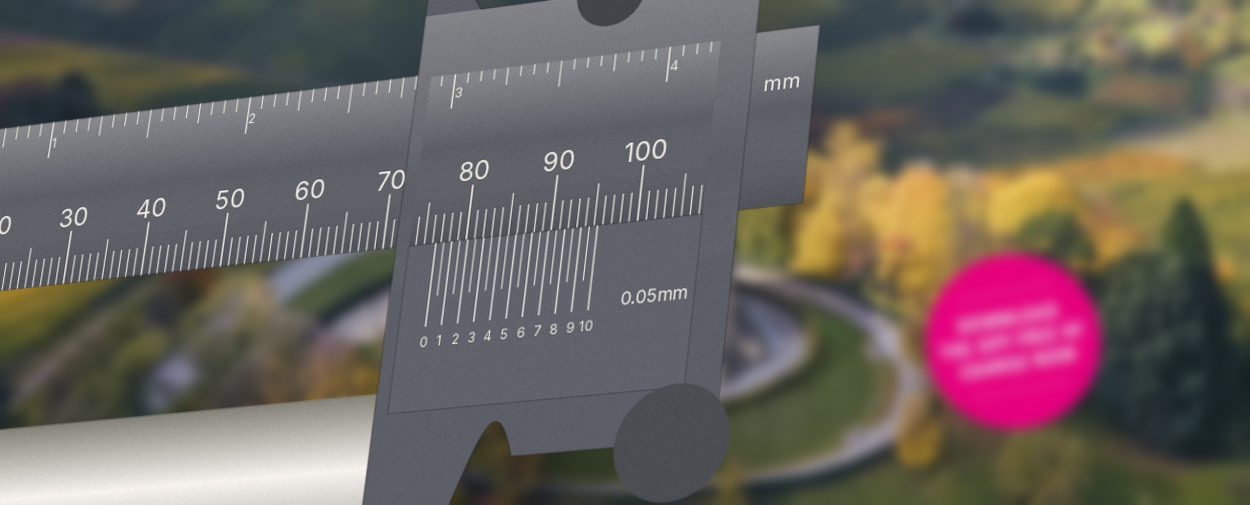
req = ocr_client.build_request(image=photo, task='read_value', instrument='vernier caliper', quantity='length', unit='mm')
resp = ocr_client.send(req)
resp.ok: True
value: 76.4 mm
